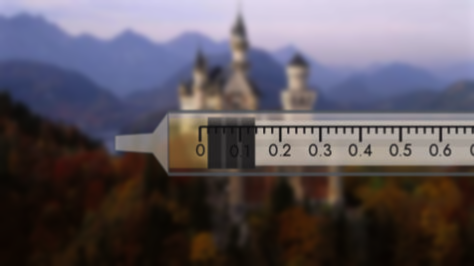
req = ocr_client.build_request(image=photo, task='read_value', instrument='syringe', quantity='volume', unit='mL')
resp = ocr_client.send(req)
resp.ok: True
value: 0.02 mL
